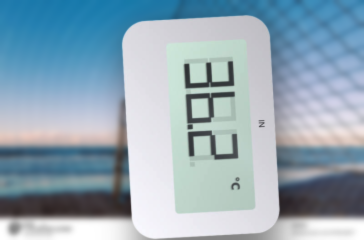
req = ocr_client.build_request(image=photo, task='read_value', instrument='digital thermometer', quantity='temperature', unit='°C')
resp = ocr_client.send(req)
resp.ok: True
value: 36.2 °C
